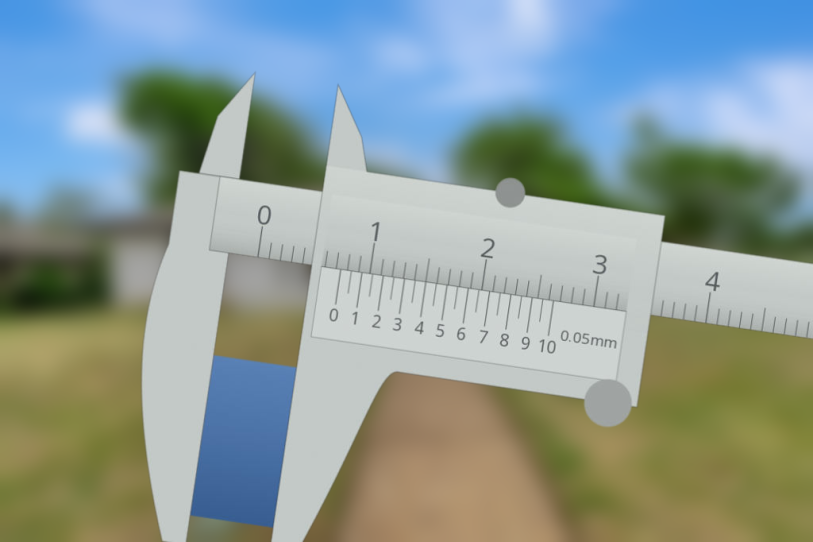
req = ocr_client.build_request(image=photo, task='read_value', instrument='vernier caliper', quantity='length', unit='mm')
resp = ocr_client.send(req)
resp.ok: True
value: 7.4 mm
